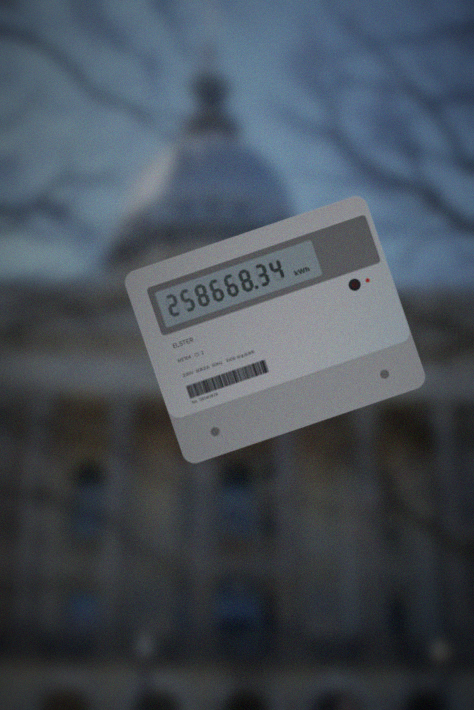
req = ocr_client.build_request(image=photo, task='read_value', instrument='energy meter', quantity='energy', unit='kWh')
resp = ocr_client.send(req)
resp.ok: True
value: 258668.34 kWh
